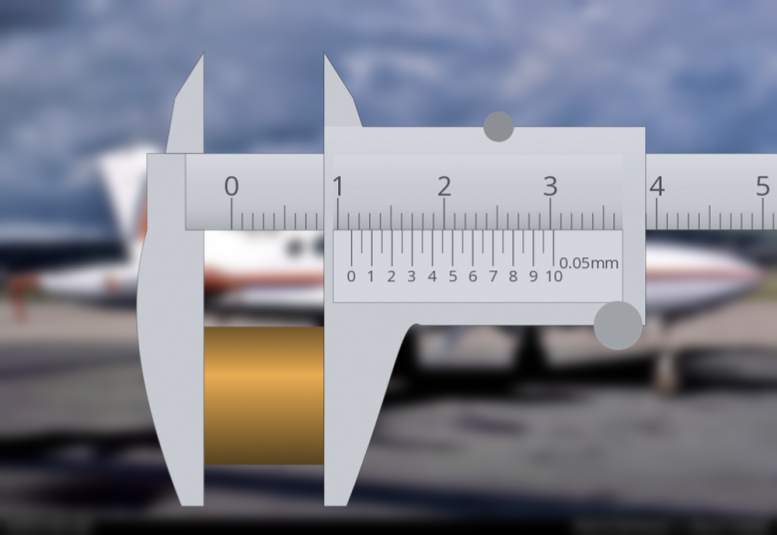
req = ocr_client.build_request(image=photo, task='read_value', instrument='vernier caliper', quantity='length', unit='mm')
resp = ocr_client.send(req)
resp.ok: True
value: 11.3 mm
